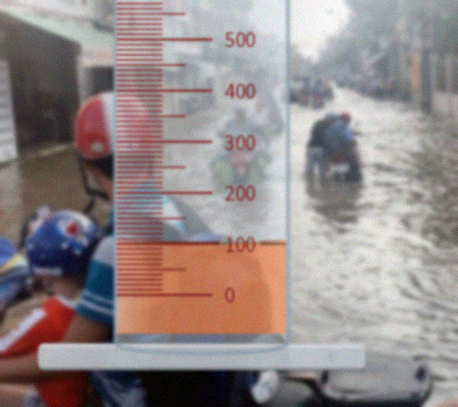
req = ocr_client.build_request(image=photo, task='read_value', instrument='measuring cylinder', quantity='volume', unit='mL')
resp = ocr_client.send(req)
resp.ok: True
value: 100 mL
